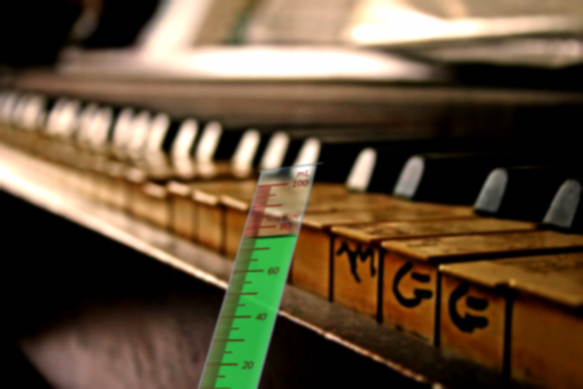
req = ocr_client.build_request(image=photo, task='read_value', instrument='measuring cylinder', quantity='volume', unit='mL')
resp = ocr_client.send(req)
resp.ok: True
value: 75 mL
